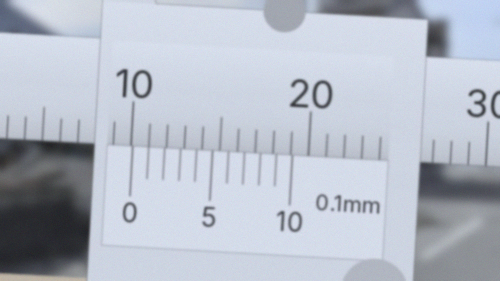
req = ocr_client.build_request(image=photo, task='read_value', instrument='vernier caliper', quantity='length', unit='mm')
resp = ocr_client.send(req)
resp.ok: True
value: 10.1 mm
